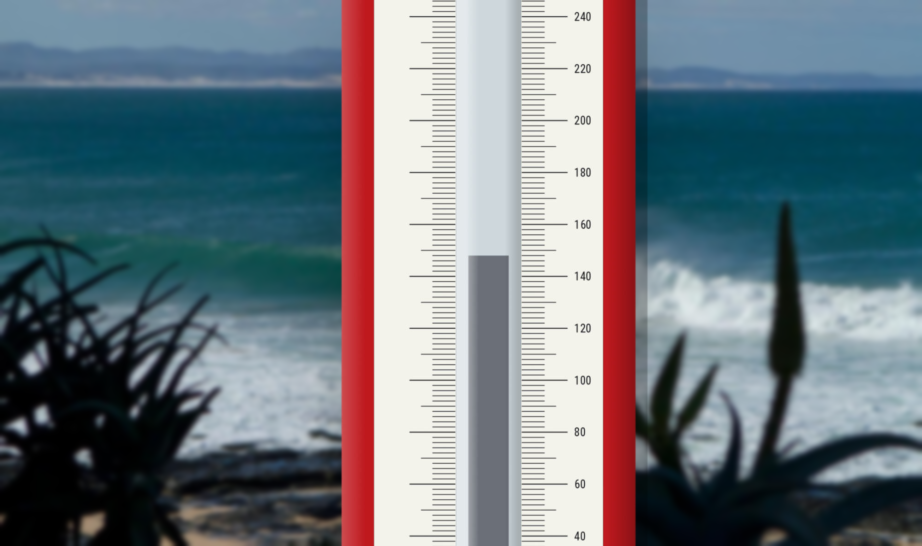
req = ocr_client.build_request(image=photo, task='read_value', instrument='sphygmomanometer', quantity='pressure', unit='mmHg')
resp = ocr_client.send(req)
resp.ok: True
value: 148 mmHg
